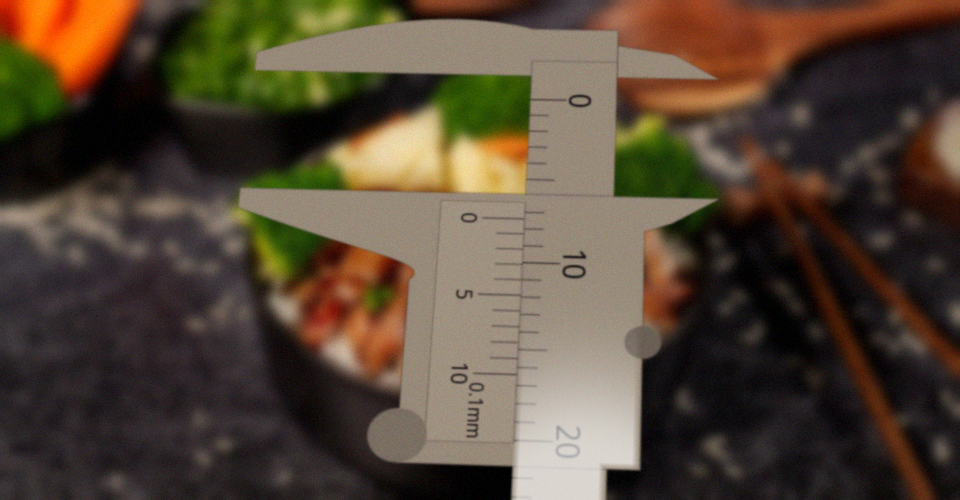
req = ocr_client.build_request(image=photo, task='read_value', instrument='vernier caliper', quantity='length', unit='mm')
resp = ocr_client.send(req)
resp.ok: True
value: 7.4 mm
